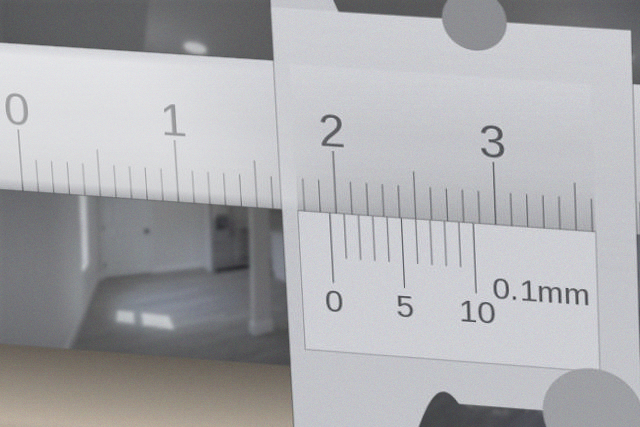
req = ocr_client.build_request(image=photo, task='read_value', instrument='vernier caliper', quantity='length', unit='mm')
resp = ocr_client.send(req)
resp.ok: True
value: 19.6 mm
